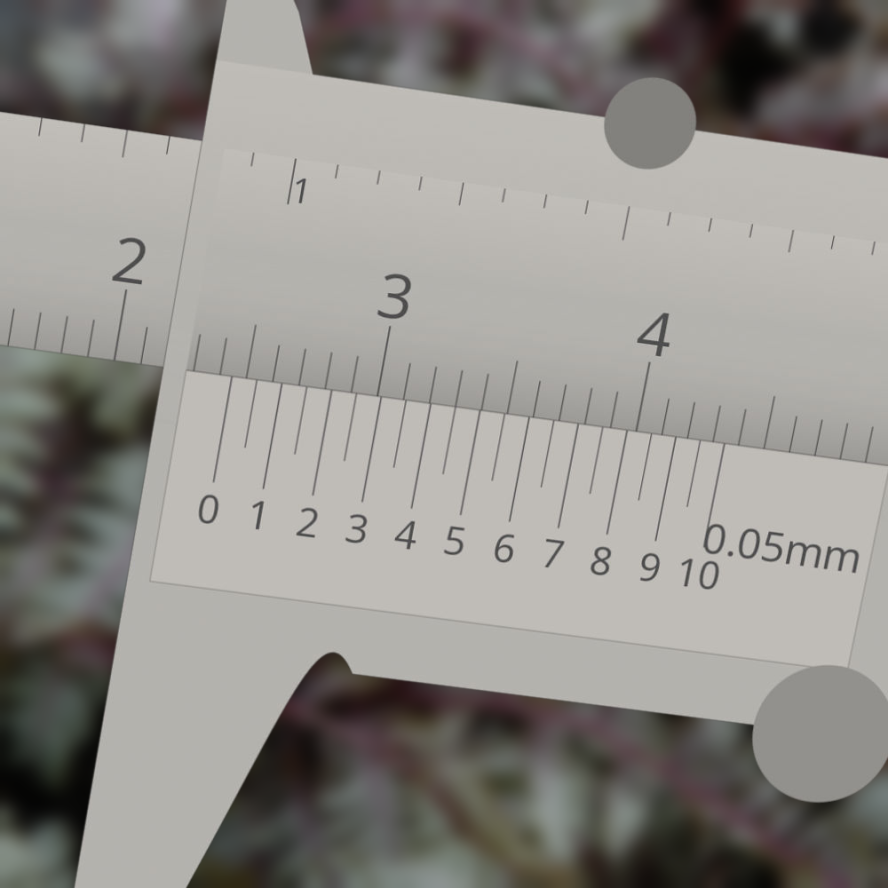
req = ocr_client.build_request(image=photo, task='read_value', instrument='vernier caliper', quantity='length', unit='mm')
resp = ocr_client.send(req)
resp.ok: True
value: 24.45 mm
